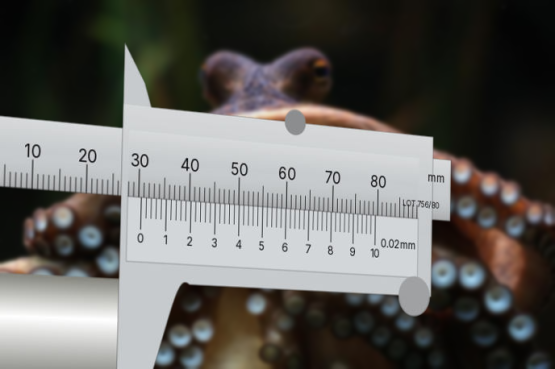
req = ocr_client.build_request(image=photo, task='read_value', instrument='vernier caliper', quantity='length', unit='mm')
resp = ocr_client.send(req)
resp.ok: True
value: 30.5 mm
